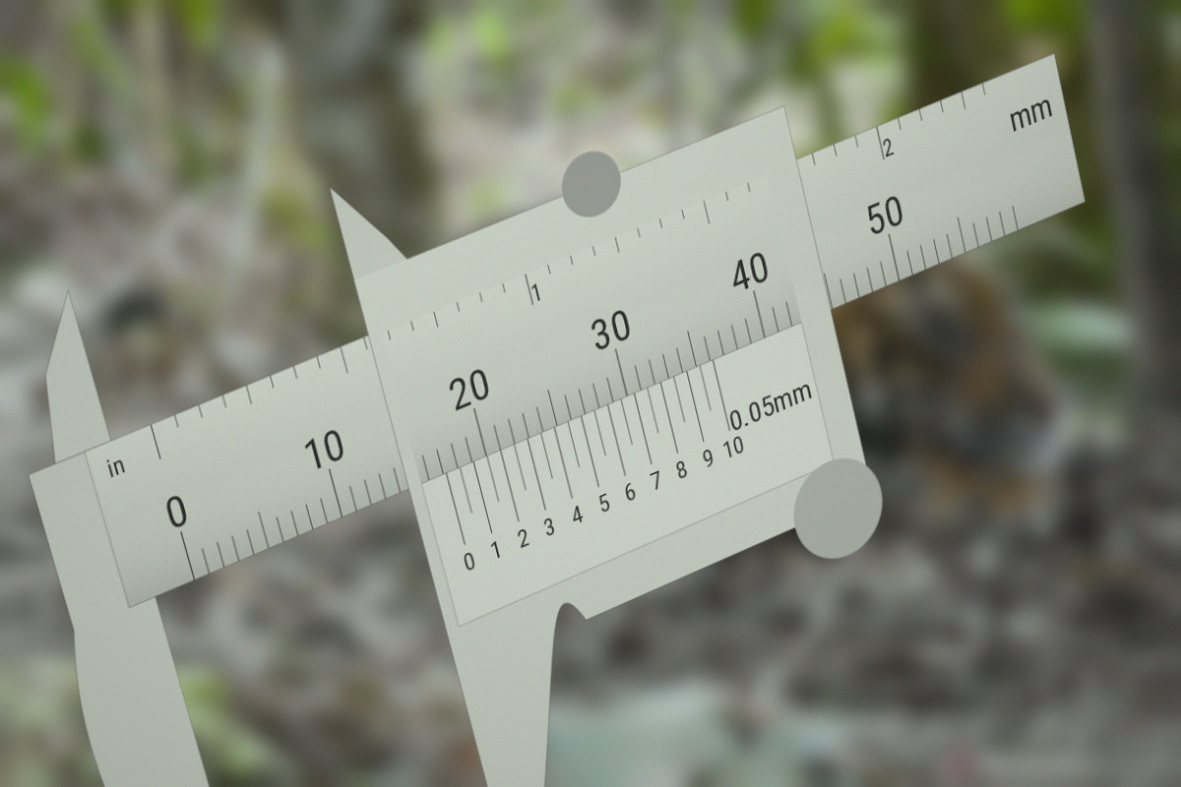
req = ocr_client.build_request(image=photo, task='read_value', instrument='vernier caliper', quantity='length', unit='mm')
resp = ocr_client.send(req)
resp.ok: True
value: 17.2 mm
